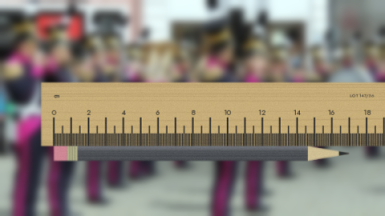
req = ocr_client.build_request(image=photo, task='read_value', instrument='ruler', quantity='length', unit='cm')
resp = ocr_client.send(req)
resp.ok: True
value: 17 cm
